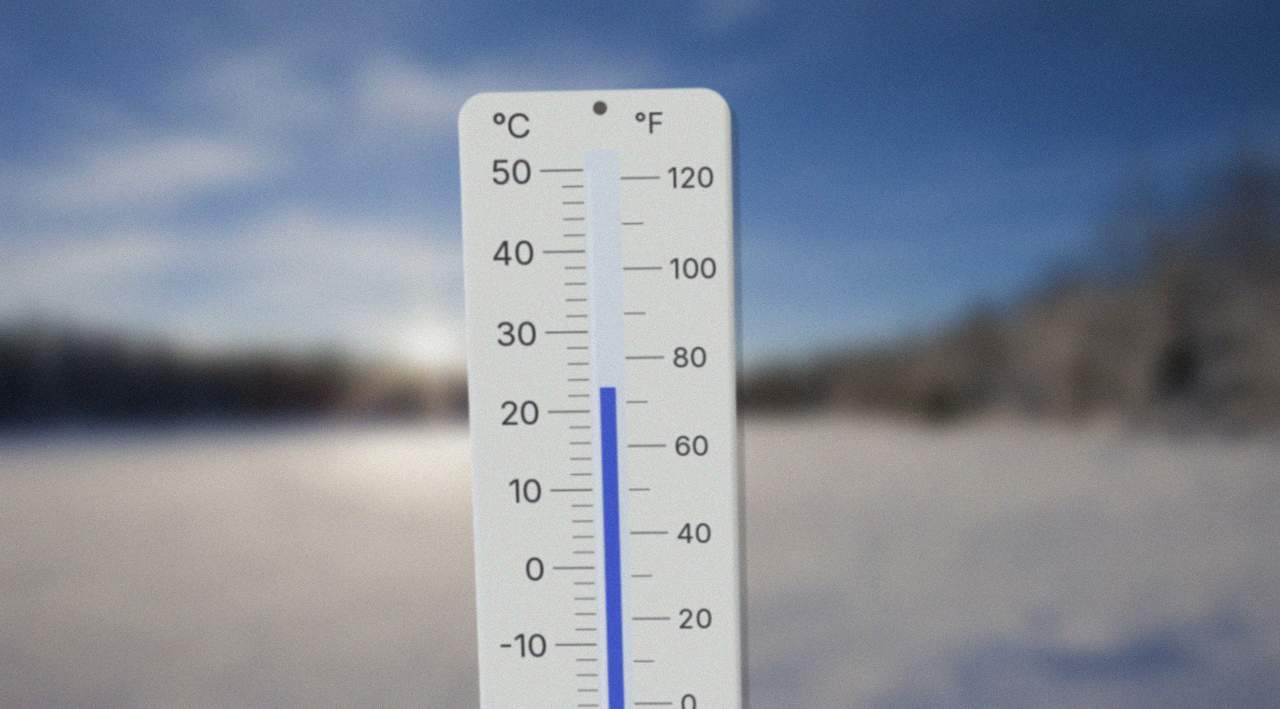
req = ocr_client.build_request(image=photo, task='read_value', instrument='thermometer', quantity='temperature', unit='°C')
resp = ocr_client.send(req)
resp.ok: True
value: 23 °C
